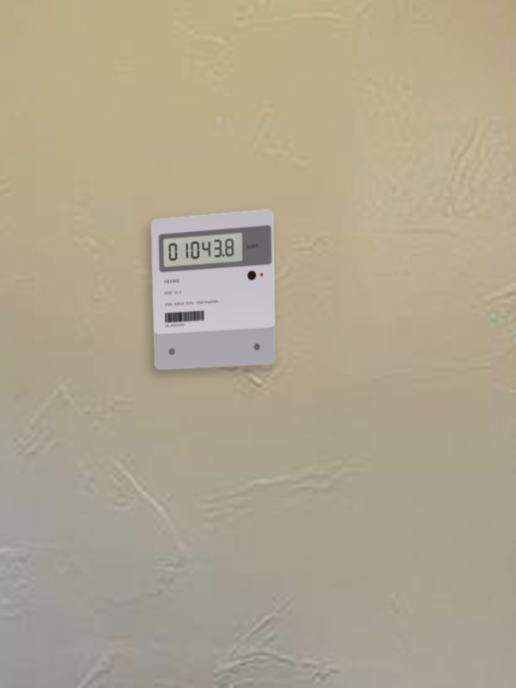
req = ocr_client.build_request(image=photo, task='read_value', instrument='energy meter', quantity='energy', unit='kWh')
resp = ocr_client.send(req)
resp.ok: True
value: 1043.8 kWh
